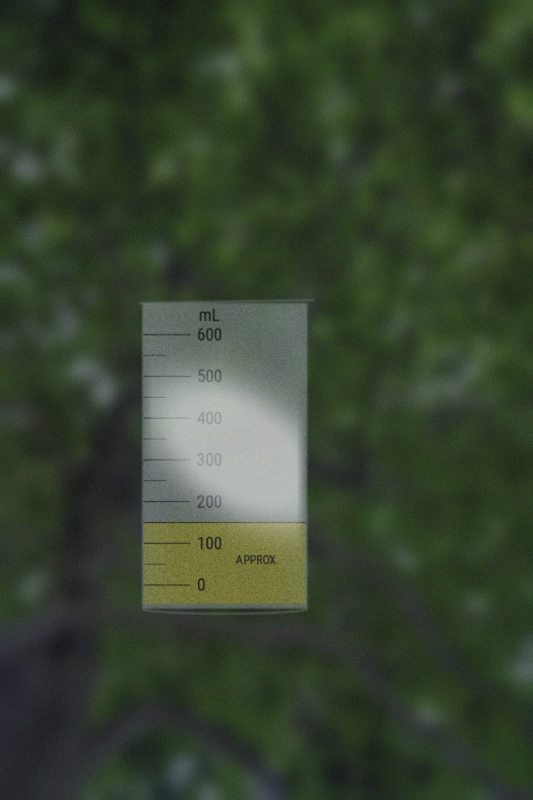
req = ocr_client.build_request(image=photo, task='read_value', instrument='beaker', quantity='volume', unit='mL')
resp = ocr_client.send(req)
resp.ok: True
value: 150 mL
